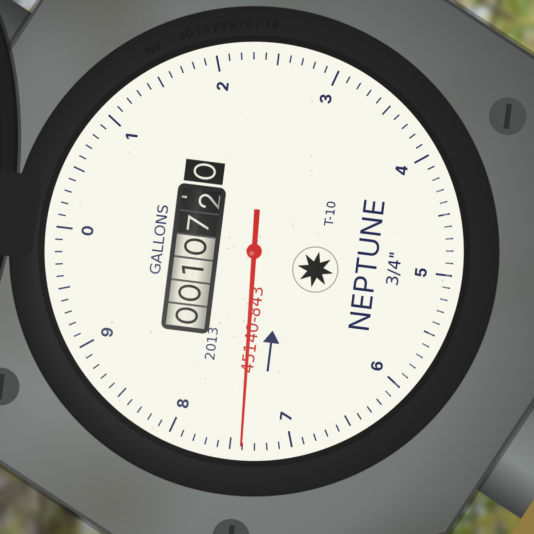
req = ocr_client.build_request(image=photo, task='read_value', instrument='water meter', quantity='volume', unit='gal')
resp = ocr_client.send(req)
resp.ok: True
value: 10717.4 gal
